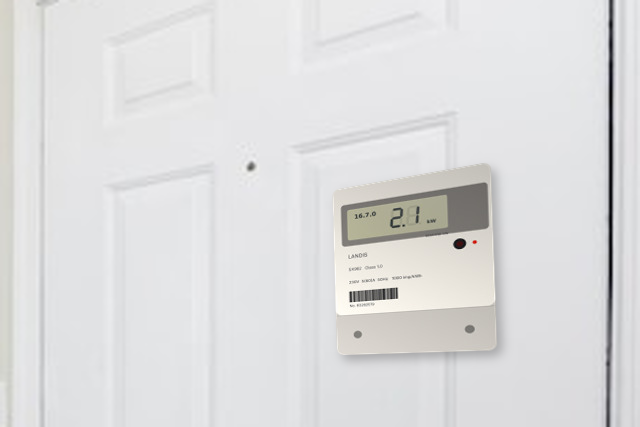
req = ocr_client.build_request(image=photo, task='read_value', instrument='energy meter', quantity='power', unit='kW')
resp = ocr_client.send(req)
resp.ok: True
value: 2.1 kW
